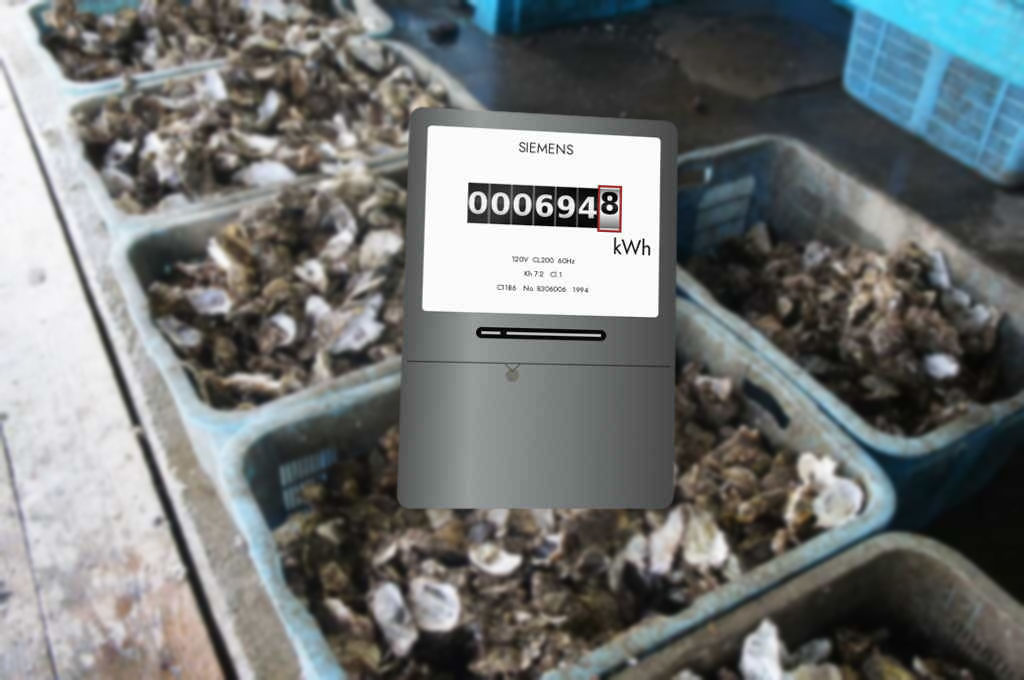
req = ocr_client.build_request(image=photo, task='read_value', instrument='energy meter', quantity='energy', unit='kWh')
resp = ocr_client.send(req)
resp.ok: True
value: 694.8 kWh
